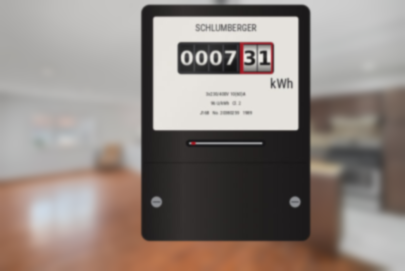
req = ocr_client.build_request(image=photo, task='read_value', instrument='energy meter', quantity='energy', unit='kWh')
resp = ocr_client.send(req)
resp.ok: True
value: 7.31 kWh
